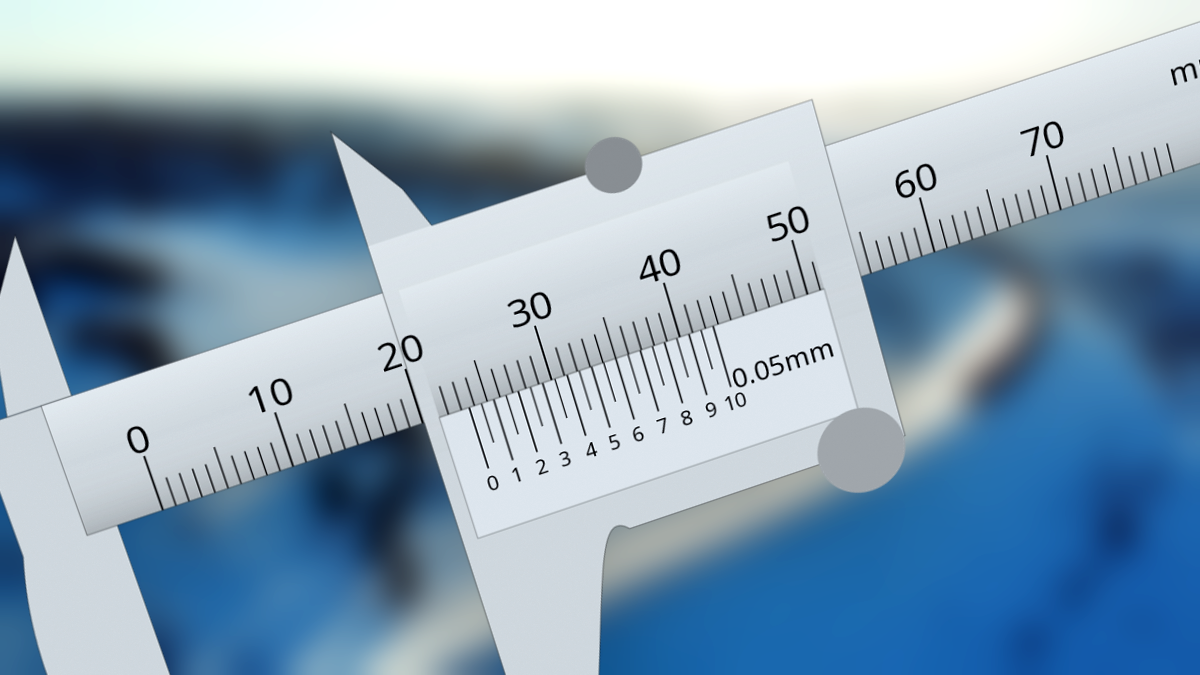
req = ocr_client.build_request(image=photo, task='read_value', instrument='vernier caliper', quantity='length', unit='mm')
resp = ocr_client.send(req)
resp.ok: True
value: 23.6 mm
